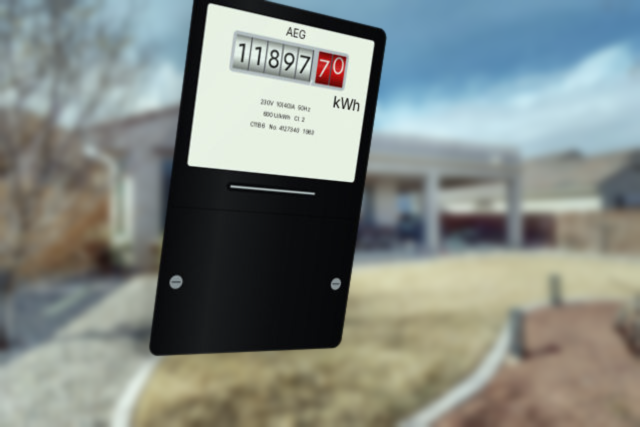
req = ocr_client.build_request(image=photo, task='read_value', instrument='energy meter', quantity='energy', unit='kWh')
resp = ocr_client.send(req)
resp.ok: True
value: 11897.70 kWh
